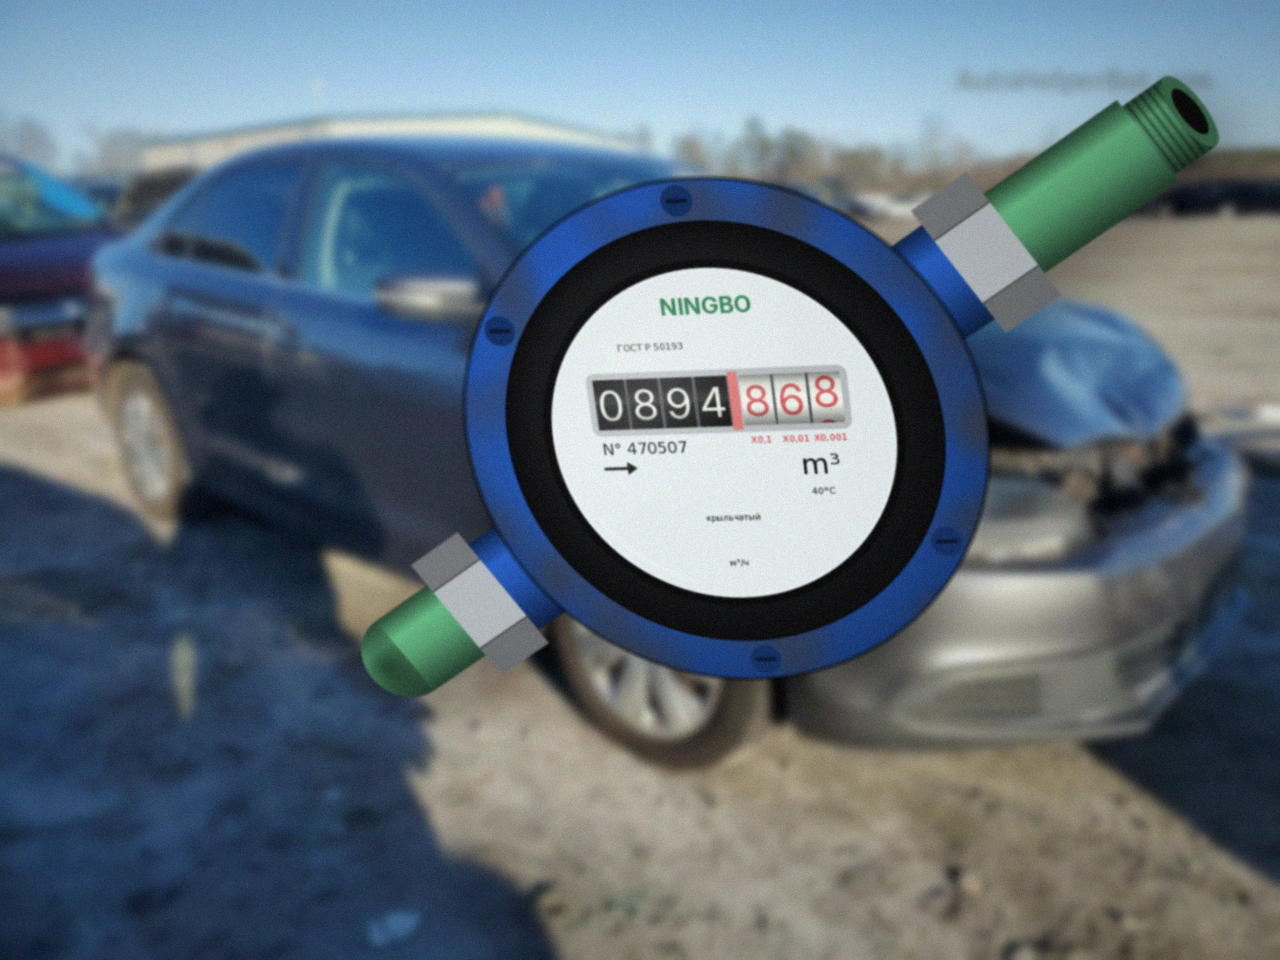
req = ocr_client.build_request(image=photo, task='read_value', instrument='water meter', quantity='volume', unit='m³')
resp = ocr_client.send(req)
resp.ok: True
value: 894.868 m³
